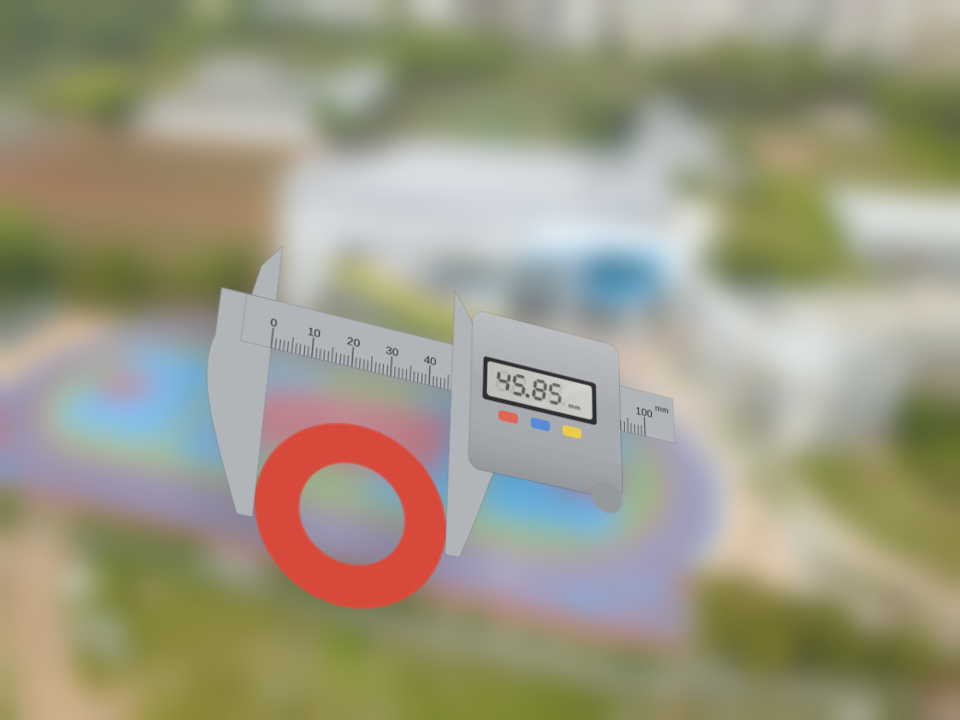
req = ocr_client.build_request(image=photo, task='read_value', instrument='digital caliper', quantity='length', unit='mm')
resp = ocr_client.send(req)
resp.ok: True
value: 45.85 mm
